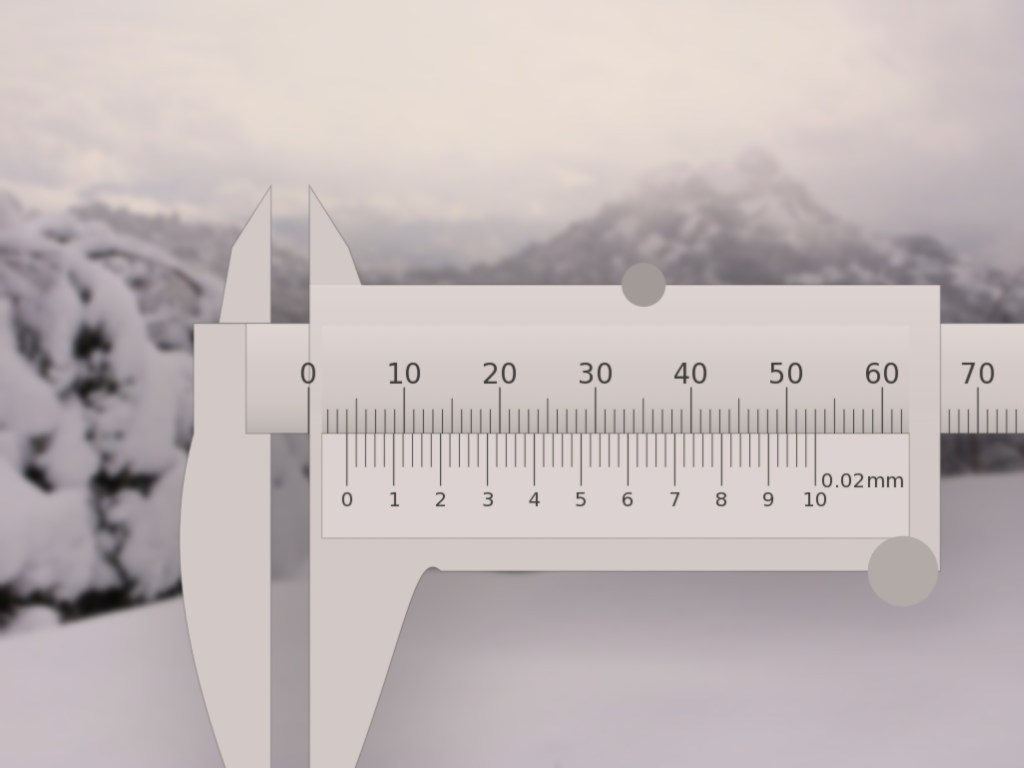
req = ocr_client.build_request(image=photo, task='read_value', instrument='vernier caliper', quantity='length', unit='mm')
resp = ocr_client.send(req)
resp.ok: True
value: 4.0 mm
